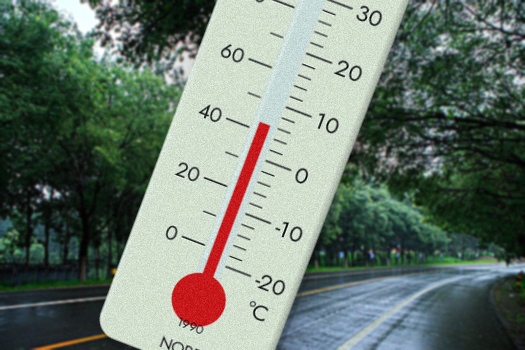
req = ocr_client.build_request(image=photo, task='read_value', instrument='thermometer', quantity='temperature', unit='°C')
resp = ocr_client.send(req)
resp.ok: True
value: 6 °C
